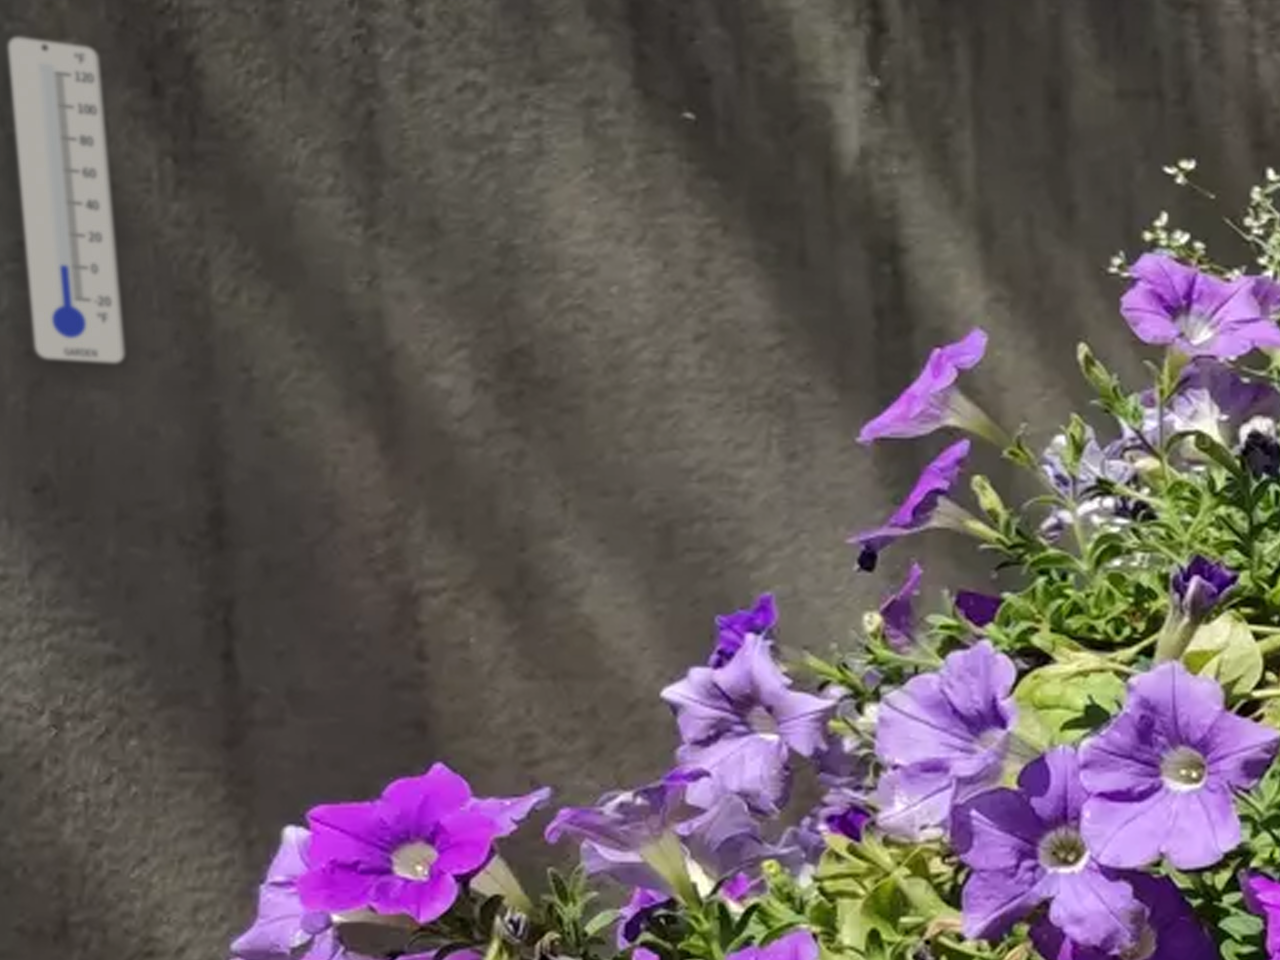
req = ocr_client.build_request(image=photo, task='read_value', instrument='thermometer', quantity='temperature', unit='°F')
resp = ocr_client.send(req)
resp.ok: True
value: 0 °F
